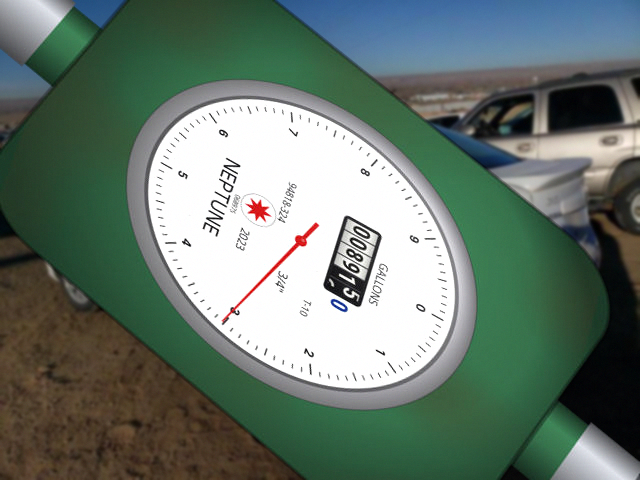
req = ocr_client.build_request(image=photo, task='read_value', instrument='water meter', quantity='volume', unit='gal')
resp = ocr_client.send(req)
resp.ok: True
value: 89153.0 gal
